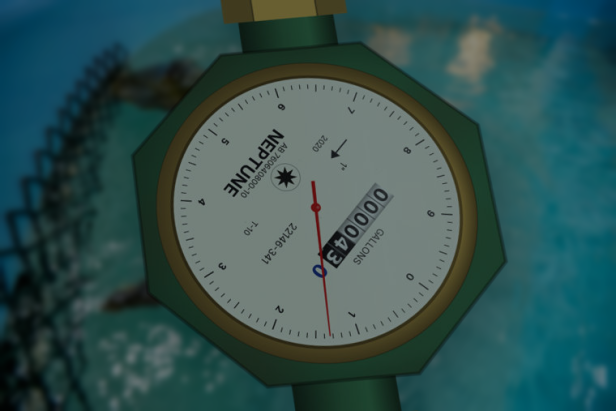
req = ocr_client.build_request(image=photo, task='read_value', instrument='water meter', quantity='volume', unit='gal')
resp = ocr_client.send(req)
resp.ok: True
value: 431.3 gal
